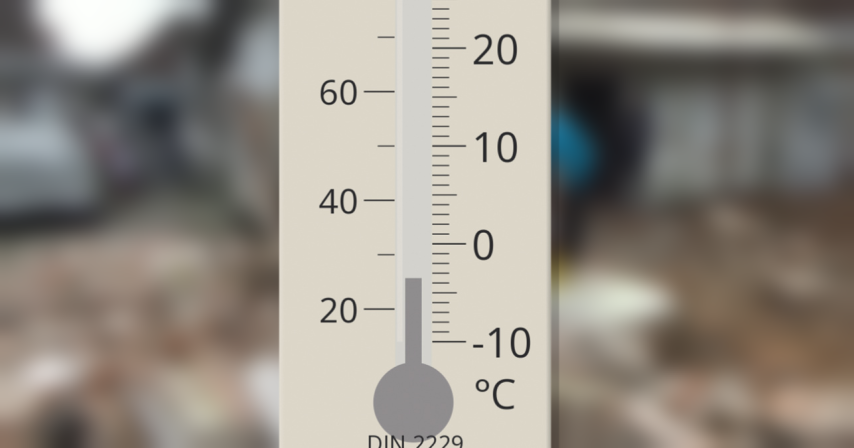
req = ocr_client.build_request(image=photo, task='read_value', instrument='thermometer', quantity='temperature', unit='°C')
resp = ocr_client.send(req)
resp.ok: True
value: -3.5 °C
